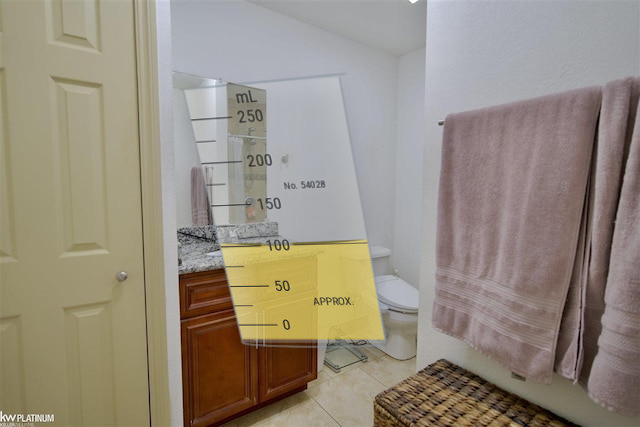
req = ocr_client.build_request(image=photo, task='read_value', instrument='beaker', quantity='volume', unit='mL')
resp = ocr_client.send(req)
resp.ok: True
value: 100 mL
